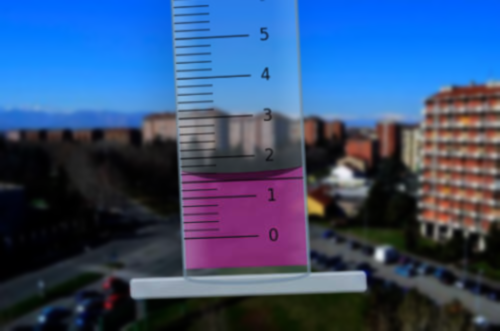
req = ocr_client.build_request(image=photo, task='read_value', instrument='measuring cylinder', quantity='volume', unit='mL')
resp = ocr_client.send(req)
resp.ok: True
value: 1.4 mL
